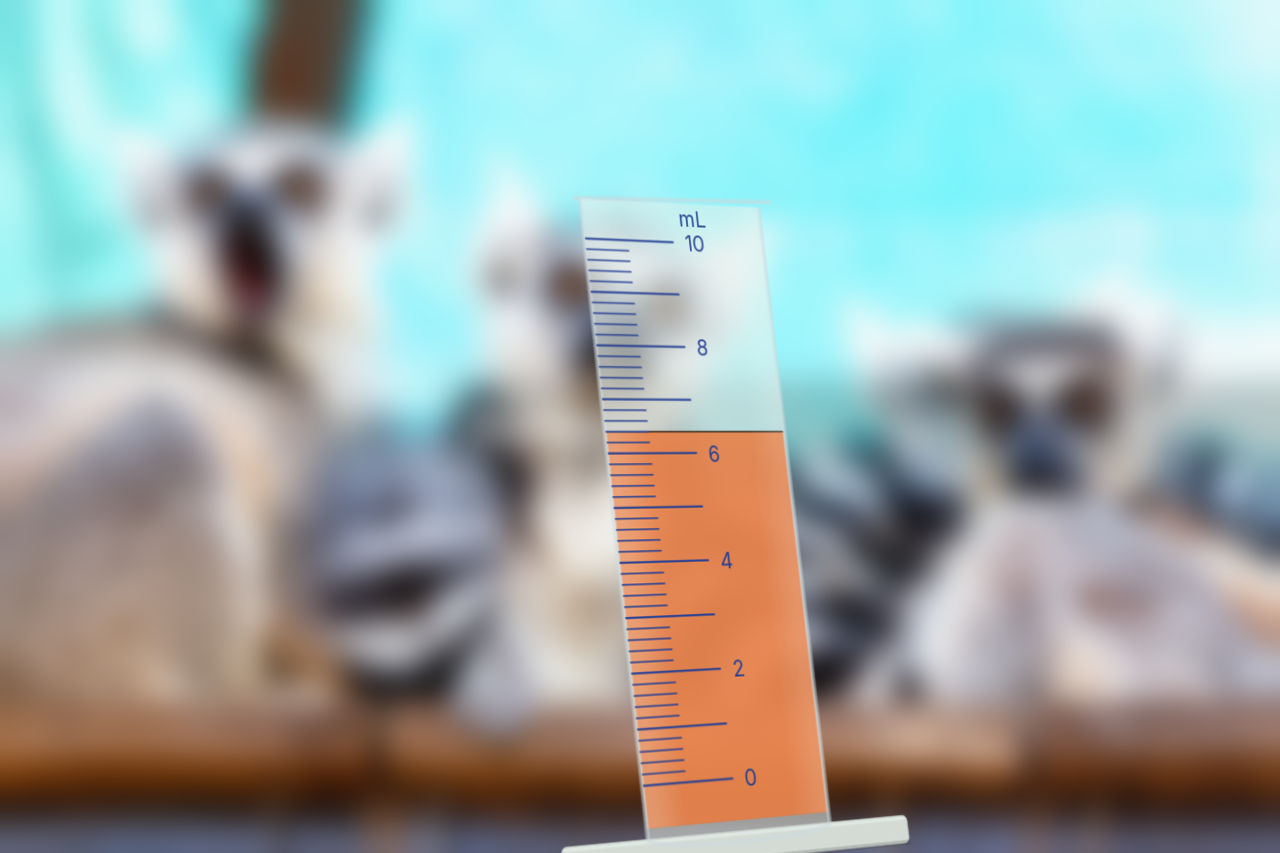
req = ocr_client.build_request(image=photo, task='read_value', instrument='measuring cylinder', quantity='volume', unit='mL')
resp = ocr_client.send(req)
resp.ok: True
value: 6.4 mL
